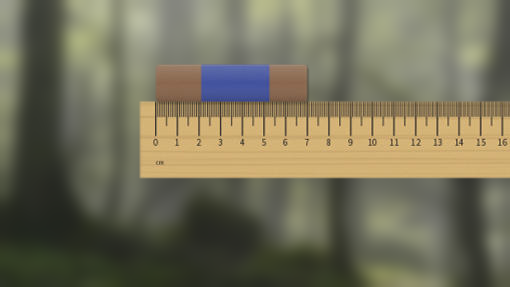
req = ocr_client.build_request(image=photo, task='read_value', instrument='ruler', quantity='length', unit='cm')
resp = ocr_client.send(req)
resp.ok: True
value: 7 cm
